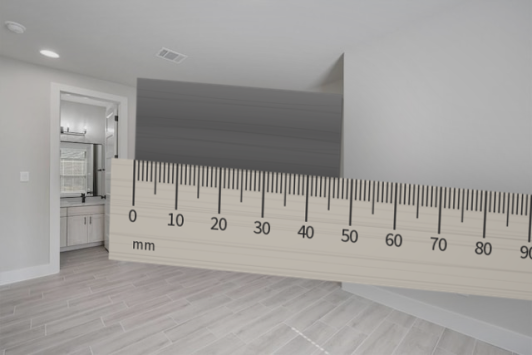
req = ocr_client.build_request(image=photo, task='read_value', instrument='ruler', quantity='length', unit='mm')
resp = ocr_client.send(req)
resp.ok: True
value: 47 mm
